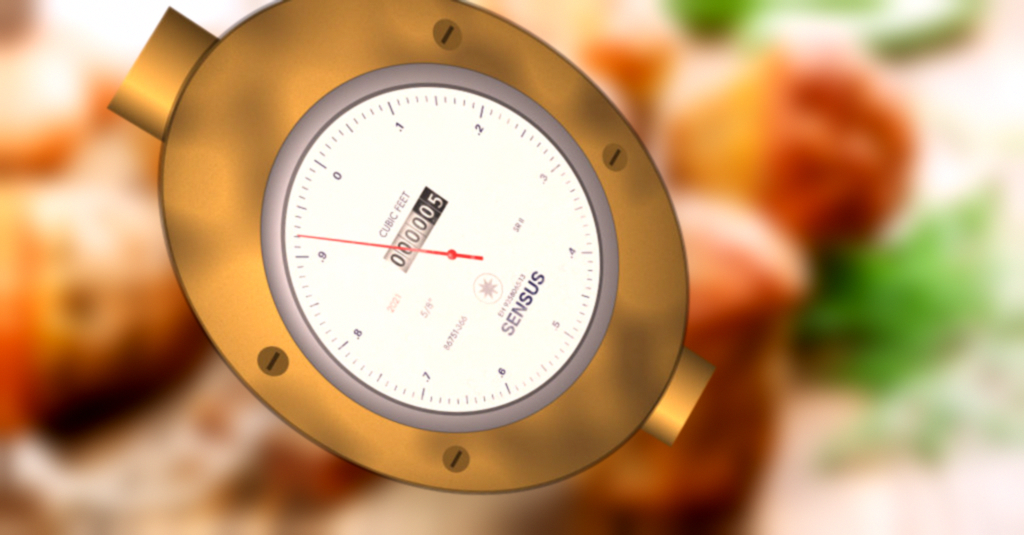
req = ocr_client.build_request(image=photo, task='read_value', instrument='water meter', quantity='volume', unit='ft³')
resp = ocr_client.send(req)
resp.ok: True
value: 4.92 ft³
